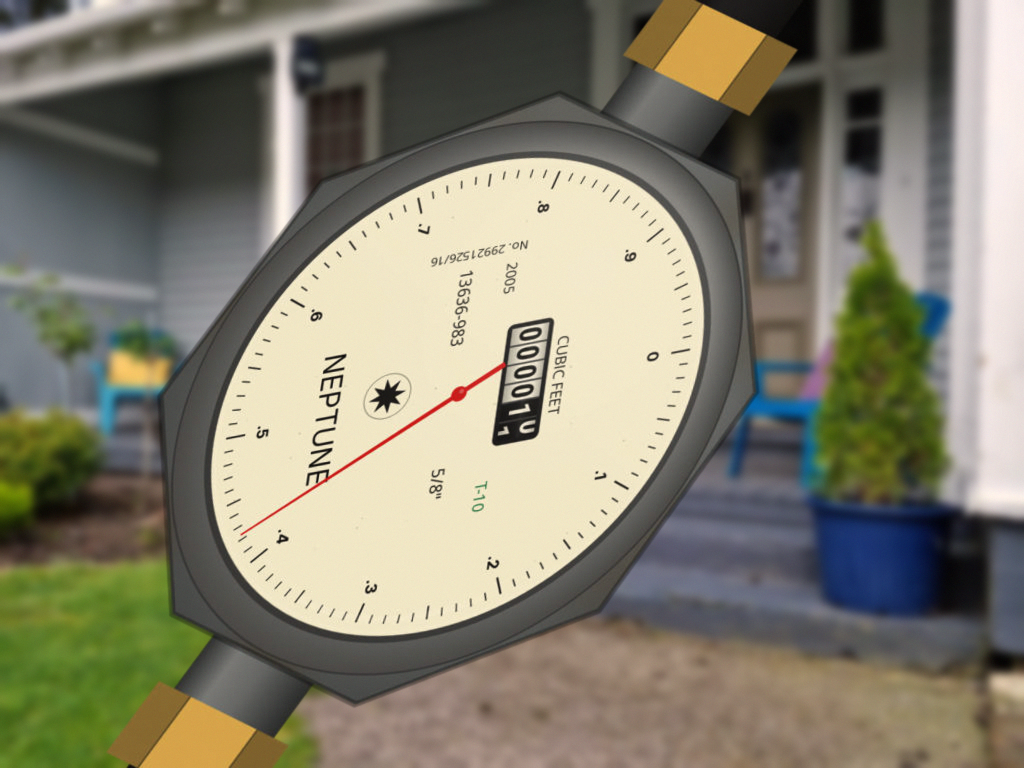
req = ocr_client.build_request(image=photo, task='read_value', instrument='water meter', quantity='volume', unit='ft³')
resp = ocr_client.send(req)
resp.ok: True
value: 10.42 ft³
